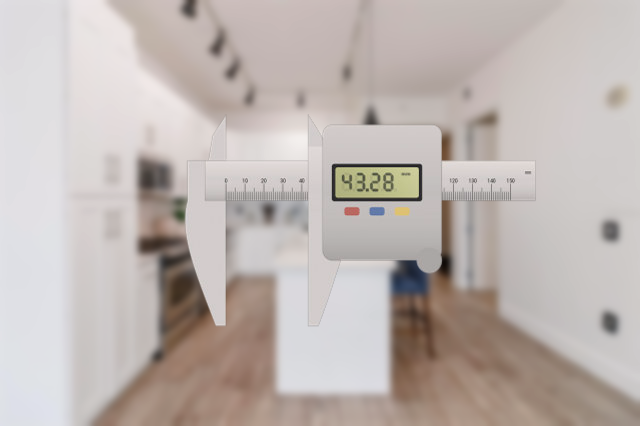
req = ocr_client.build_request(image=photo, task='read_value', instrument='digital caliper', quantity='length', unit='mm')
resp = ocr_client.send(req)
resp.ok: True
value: 43.28 mm
